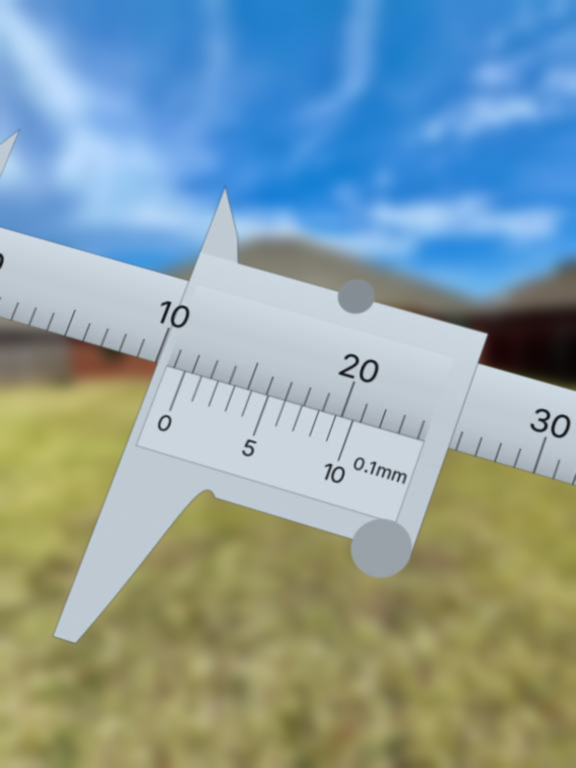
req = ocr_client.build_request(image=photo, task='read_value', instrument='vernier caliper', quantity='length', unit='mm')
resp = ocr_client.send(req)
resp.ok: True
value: 11.6 mm
